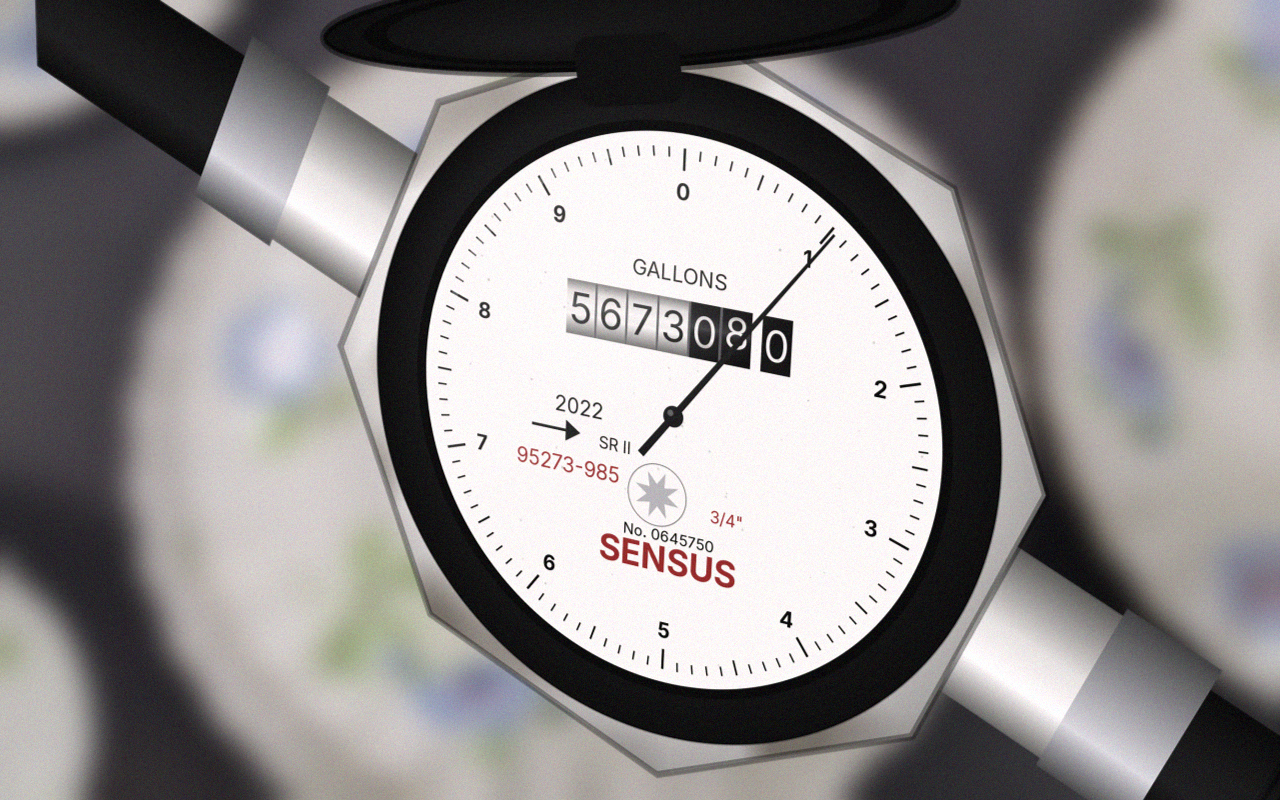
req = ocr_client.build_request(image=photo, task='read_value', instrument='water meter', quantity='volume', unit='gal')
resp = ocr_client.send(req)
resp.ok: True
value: 5673081.0 gal
